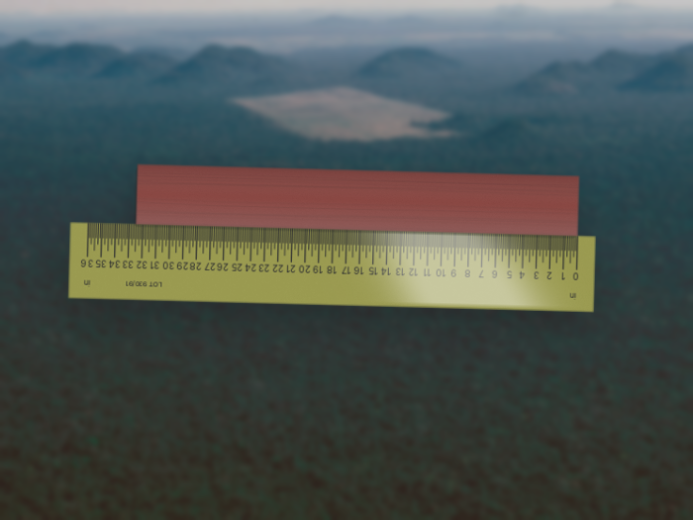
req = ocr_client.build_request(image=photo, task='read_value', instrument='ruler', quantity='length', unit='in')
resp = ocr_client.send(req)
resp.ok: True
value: 32.5 in
